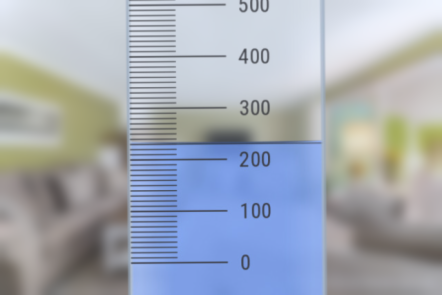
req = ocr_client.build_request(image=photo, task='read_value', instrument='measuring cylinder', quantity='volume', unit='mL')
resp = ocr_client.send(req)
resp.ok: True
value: 230 mL
